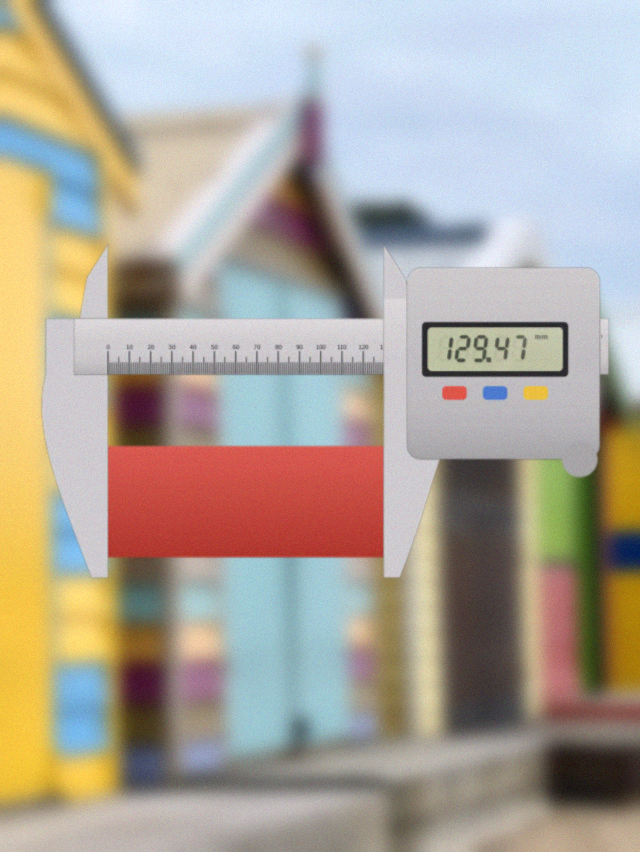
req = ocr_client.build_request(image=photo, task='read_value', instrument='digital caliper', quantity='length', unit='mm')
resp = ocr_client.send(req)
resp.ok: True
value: 129.47 mm
